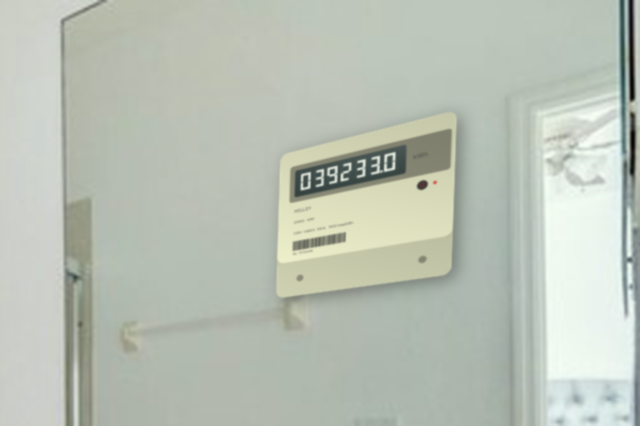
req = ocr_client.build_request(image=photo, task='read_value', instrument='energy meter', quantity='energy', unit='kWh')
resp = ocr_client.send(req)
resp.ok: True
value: 39233.0 kWh
